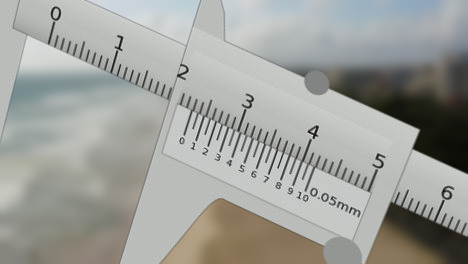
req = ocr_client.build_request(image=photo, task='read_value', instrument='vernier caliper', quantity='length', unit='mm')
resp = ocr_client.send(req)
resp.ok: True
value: 22.8 mm
